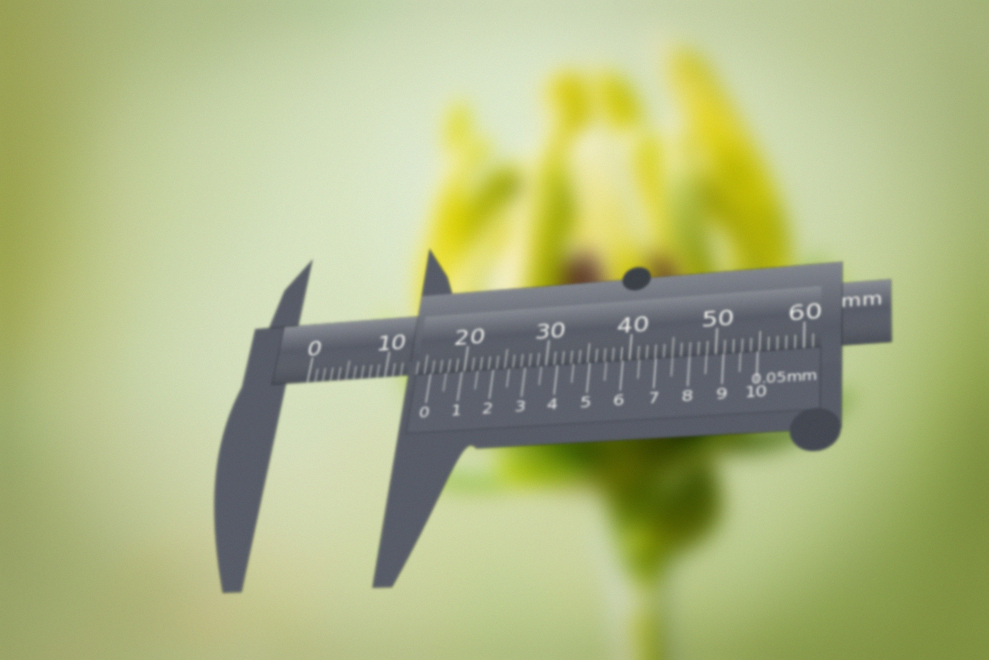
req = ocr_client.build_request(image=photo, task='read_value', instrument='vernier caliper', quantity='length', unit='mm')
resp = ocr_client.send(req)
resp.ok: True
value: 15.8 mm
